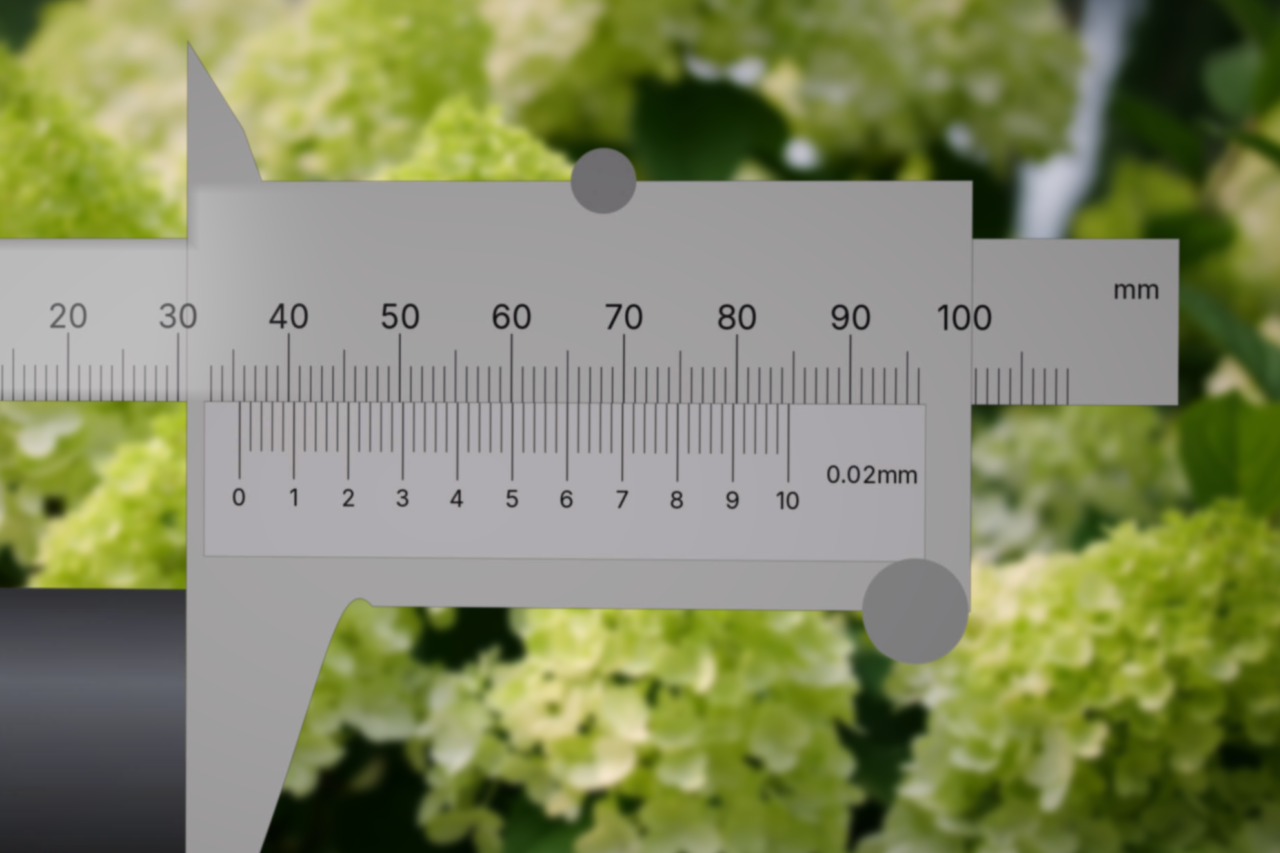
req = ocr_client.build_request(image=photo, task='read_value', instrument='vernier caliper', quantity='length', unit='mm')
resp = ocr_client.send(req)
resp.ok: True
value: 35.6 mm
